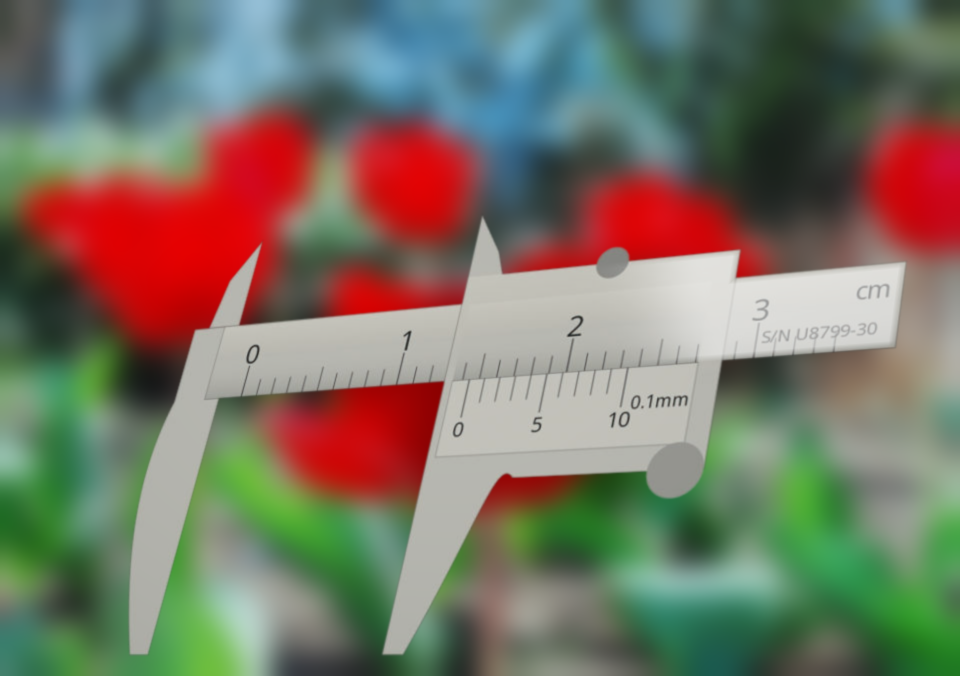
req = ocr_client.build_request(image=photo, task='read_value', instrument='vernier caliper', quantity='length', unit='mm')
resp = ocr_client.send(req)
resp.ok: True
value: 14.4 mm
